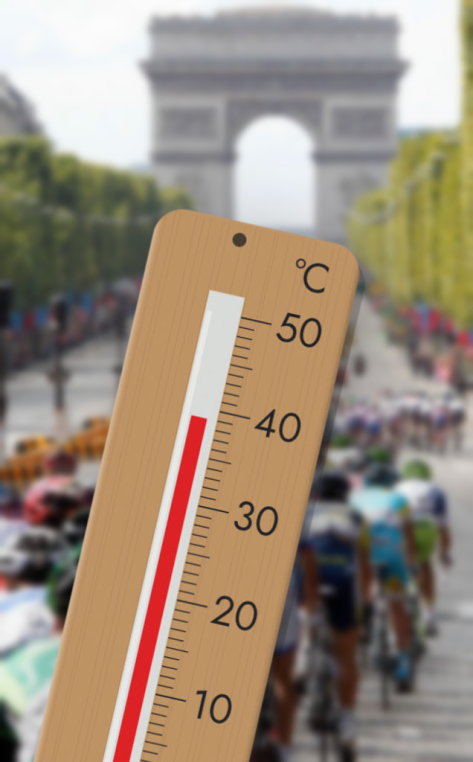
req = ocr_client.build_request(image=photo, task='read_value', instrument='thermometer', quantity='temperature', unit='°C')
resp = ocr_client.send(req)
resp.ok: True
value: 39 °C
